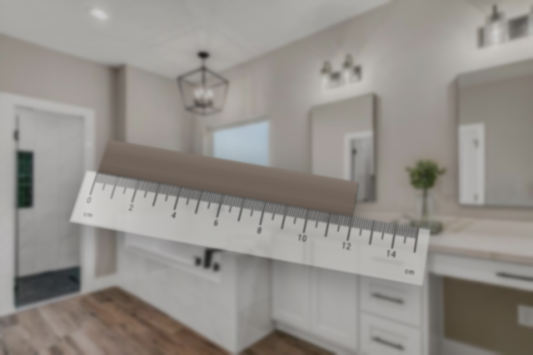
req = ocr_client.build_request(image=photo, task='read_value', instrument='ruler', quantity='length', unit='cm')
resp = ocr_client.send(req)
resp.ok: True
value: 12 cm
